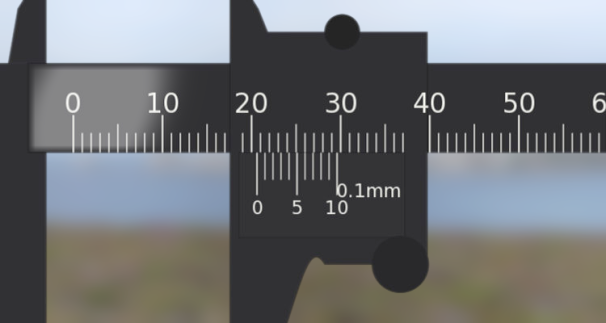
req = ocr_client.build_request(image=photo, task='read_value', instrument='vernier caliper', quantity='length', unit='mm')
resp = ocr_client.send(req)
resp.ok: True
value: 20.6 mm
